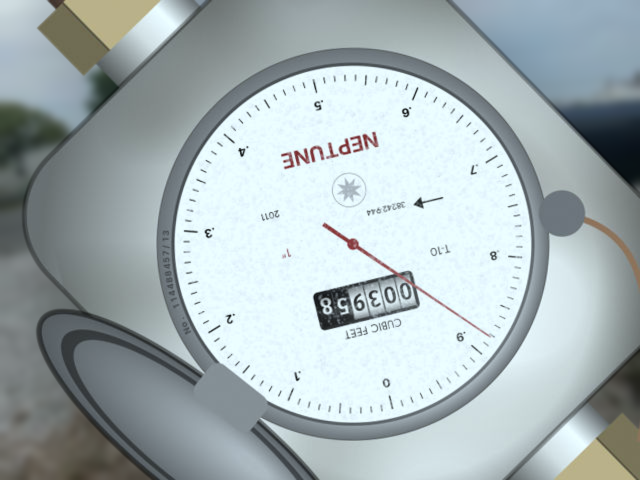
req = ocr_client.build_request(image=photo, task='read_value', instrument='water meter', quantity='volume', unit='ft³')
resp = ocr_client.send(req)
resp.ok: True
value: 3957.88 ft³
